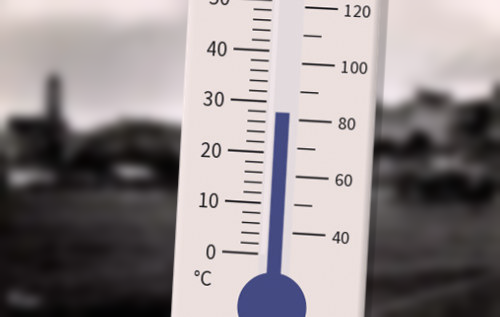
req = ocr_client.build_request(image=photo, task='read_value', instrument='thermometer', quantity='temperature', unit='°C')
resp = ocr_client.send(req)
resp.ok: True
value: 28 °C
